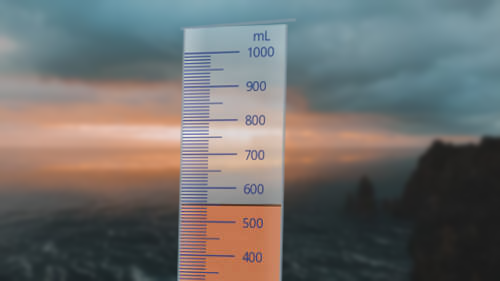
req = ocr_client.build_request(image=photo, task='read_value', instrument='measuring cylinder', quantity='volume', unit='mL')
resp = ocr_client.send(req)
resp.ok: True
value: 550 mL
